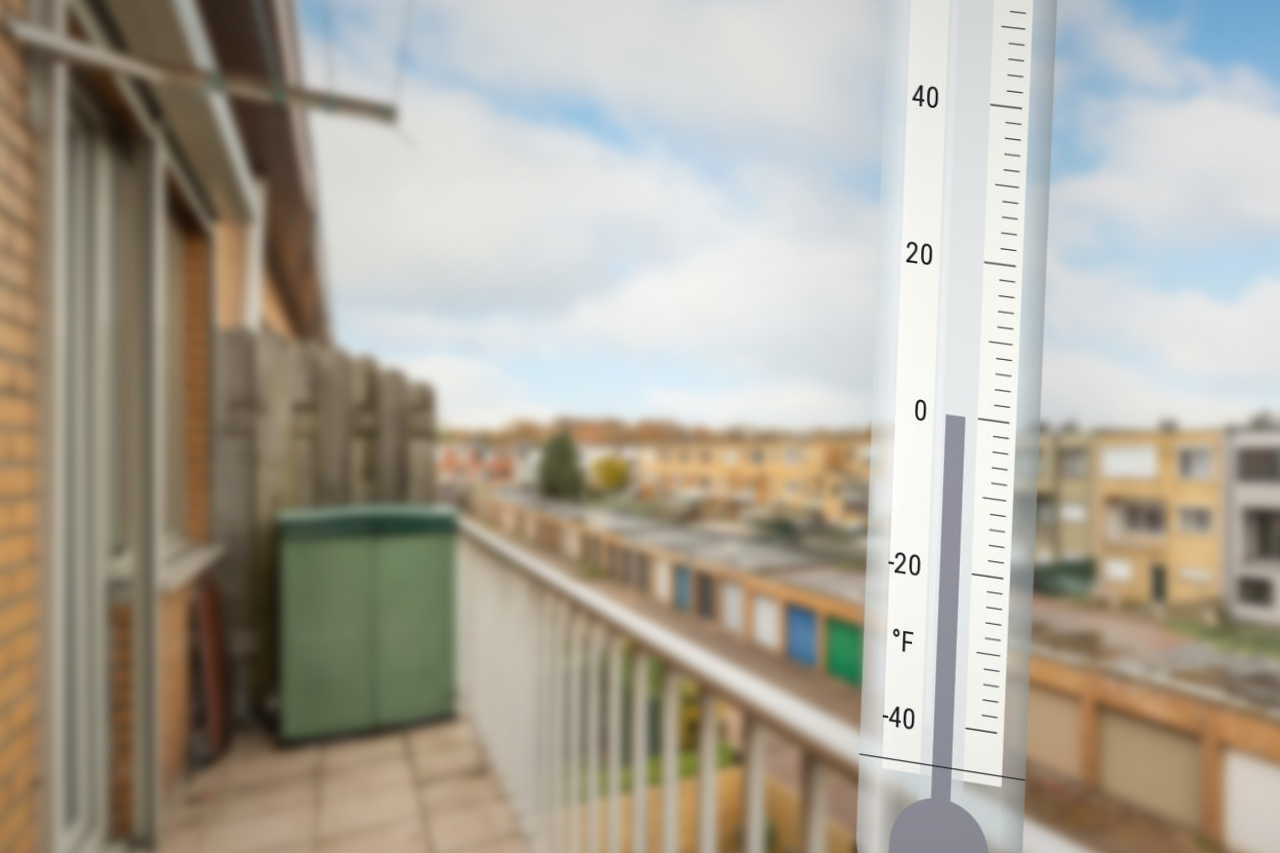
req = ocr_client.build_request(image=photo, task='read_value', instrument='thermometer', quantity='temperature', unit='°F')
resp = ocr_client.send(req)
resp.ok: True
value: 0 °F
